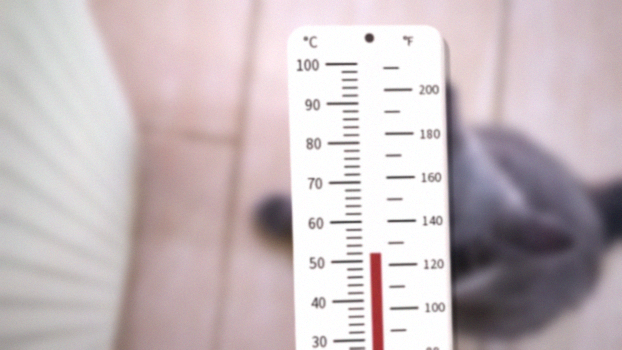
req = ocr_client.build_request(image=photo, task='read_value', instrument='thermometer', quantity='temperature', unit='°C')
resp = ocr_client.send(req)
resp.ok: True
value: 52 °C
